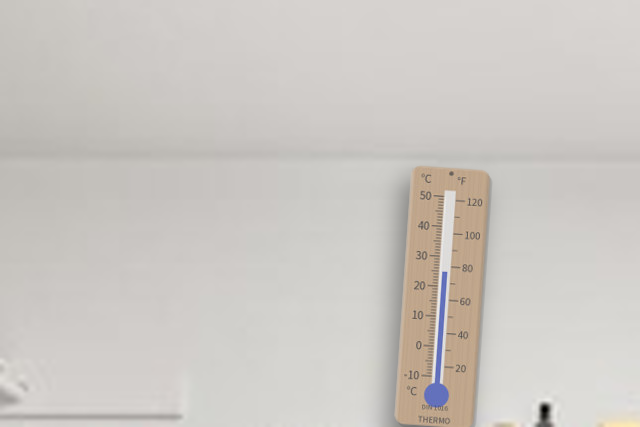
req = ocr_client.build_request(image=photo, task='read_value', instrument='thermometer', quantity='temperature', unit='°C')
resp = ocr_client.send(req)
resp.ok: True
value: 25 °C
